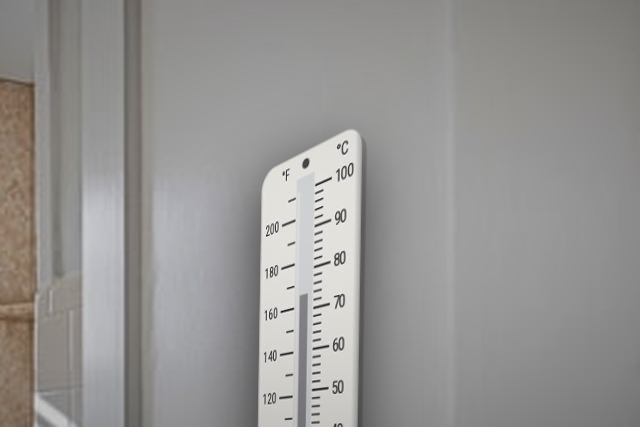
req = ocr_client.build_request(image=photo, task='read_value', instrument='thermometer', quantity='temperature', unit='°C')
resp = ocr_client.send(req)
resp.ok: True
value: 74 °C
